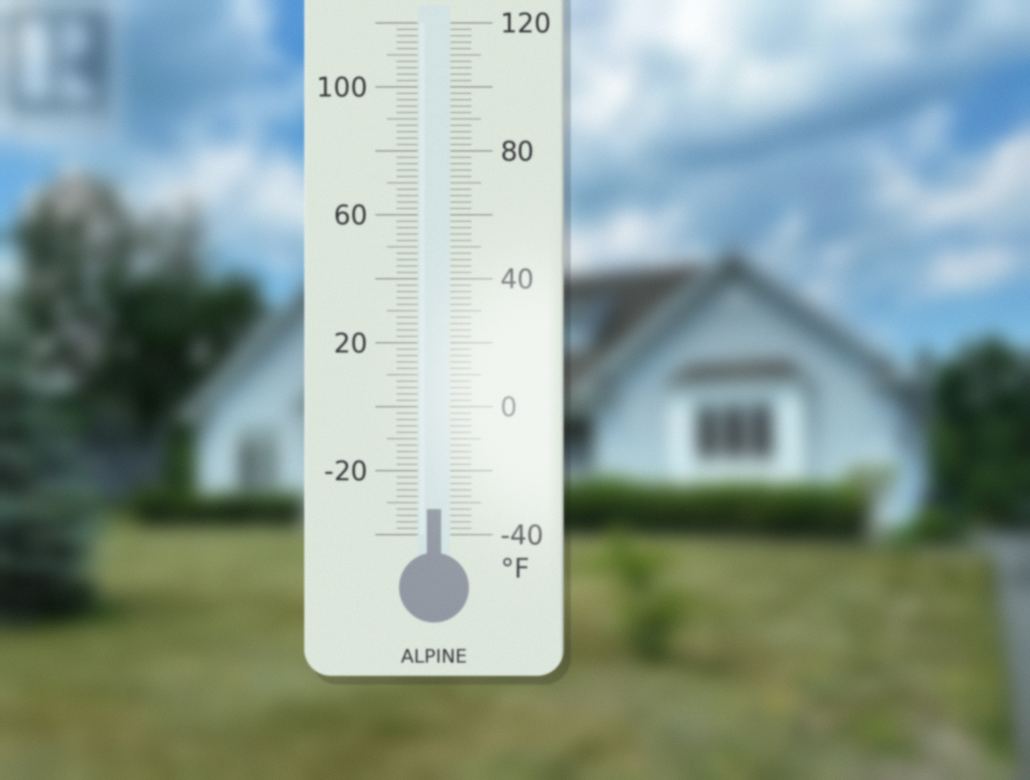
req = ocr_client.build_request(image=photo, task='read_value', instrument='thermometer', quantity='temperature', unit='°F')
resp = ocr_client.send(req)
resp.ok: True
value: -32 °F
